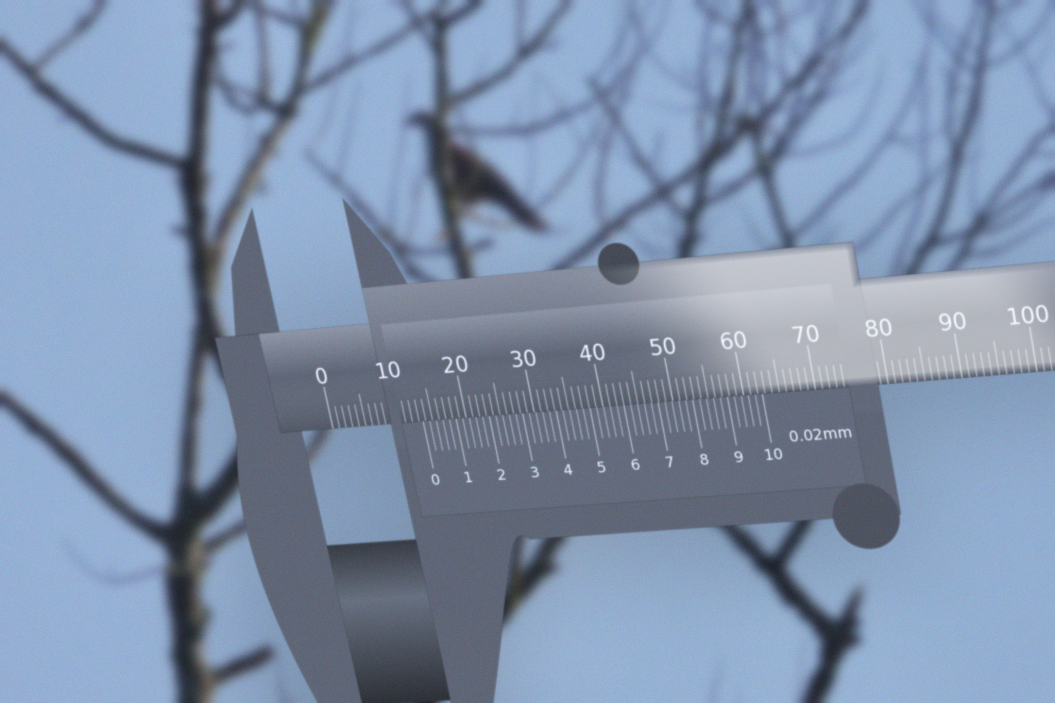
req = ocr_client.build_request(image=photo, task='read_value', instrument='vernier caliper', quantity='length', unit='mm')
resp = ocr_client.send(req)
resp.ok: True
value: 13.6 mm
